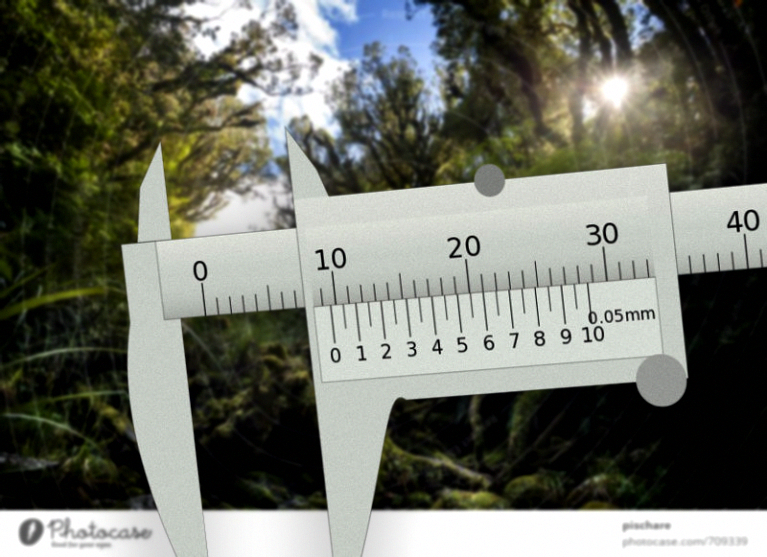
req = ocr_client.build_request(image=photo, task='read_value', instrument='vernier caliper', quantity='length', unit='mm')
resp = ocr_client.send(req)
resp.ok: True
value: 9.6 mm
